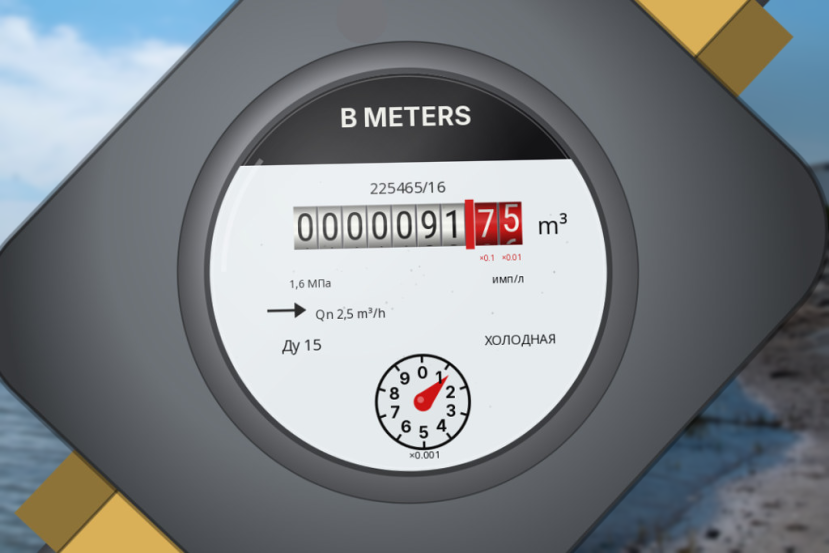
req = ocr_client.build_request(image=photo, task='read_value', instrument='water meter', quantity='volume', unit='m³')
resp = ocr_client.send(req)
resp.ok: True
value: 91.751 m³
